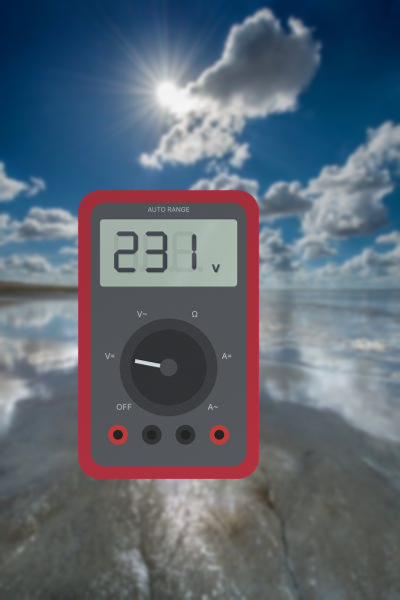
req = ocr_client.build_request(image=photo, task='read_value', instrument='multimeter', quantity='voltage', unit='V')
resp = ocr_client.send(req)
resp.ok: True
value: 231 V
